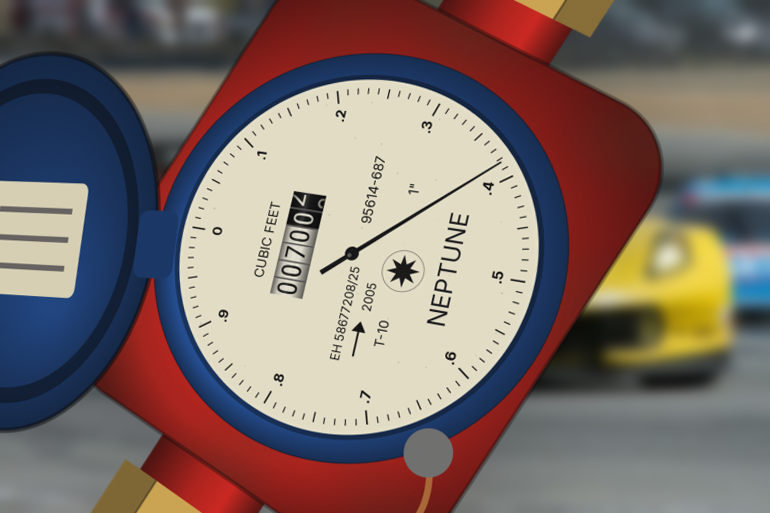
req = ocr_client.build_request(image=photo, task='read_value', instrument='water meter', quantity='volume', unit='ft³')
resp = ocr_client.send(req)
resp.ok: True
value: 7002.38 ft³
